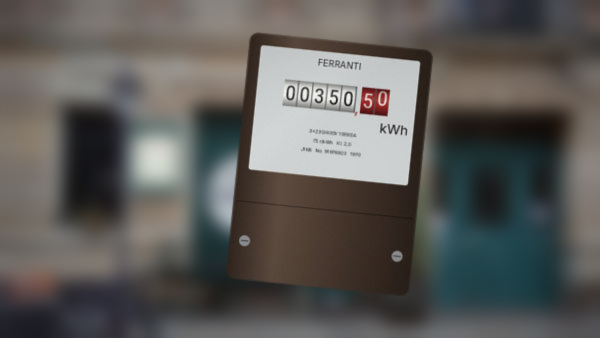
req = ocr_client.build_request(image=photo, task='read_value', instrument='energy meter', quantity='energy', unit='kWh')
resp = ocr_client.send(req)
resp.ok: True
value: 350.50 kWh
